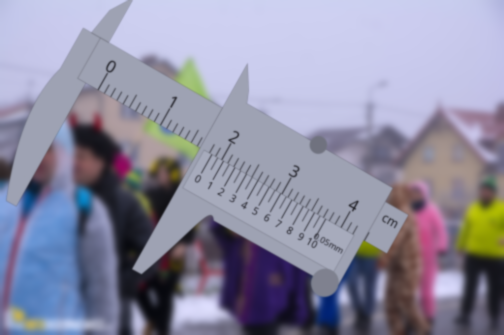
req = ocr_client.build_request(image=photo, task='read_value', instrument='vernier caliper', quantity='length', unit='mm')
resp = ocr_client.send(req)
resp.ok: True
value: 18.4 mm
